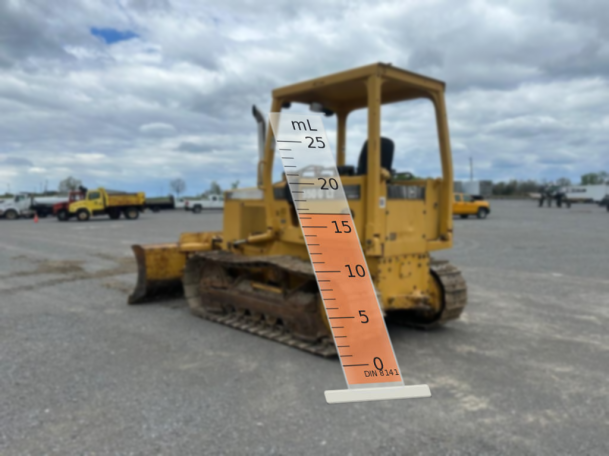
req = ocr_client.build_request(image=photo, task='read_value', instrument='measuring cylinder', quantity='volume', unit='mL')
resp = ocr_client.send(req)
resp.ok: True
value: 16.5 mL
